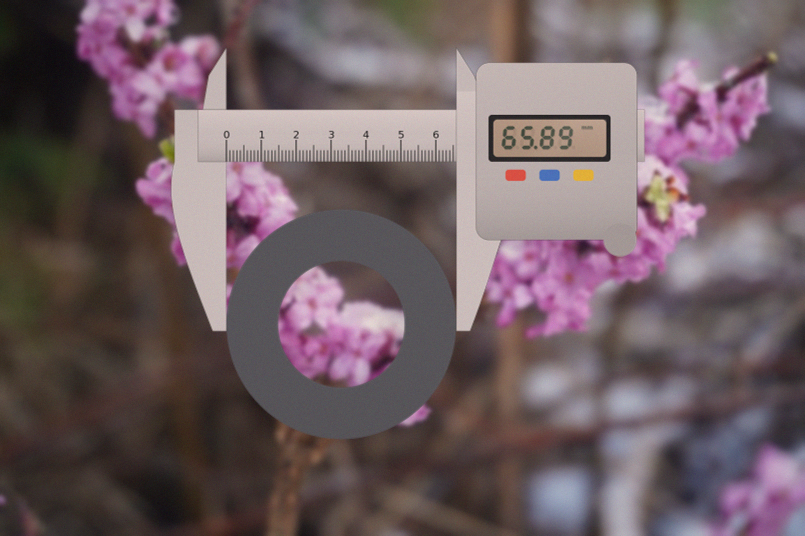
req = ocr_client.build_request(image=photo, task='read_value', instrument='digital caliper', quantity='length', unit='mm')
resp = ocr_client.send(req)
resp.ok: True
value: 65.89 mm
